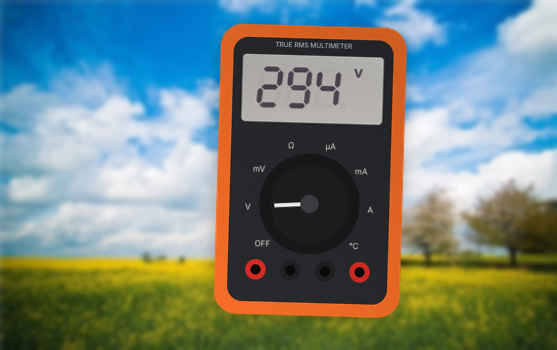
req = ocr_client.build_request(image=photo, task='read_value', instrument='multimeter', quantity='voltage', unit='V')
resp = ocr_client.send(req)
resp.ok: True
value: 294 V
